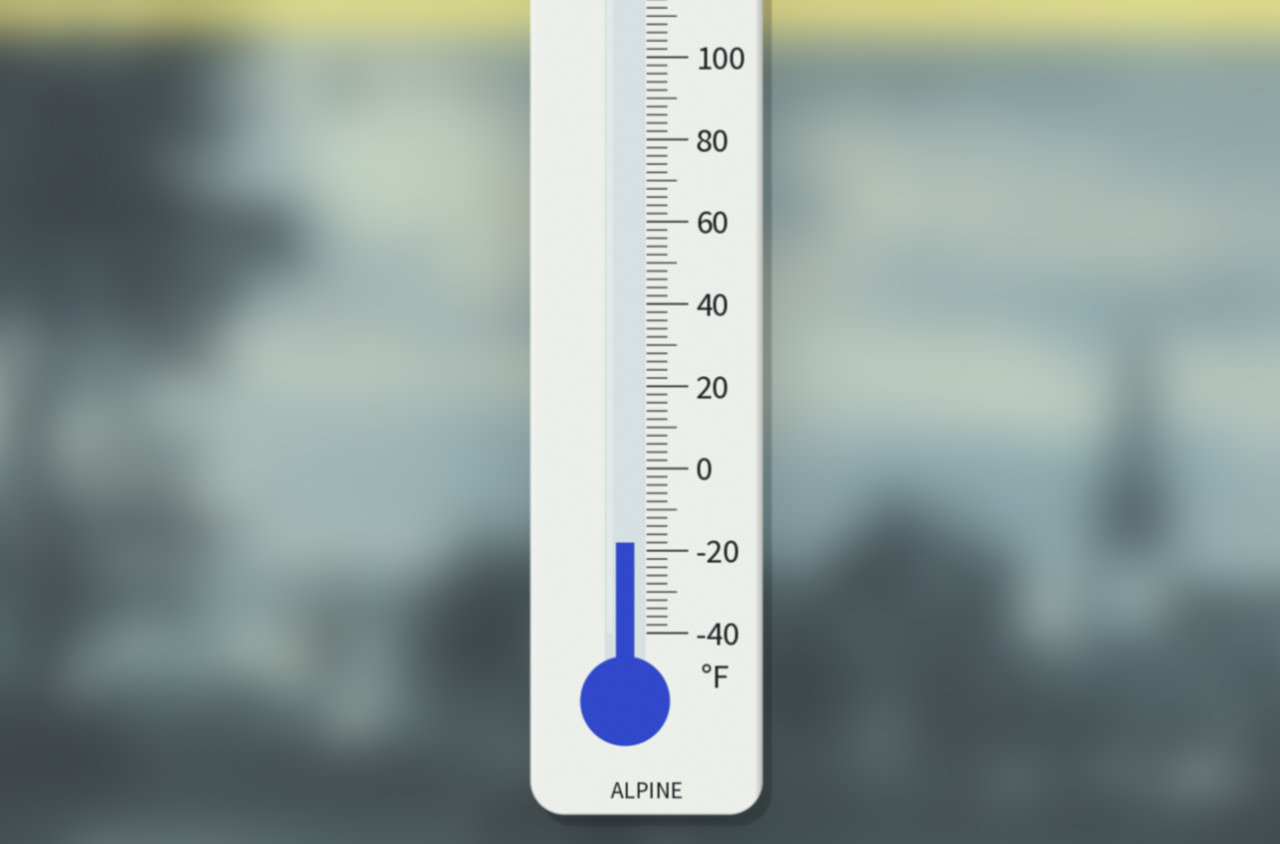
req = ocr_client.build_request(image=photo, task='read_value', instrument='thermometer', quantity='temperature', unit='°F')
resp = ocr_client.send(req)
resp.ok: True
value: -18 °F
